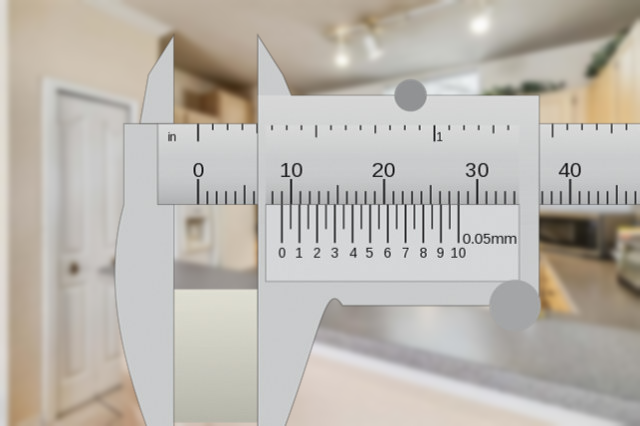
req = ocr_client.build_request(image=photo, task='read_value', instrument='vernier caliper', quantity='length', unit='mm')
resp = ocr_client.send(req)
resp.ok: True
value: 9.0 mm
